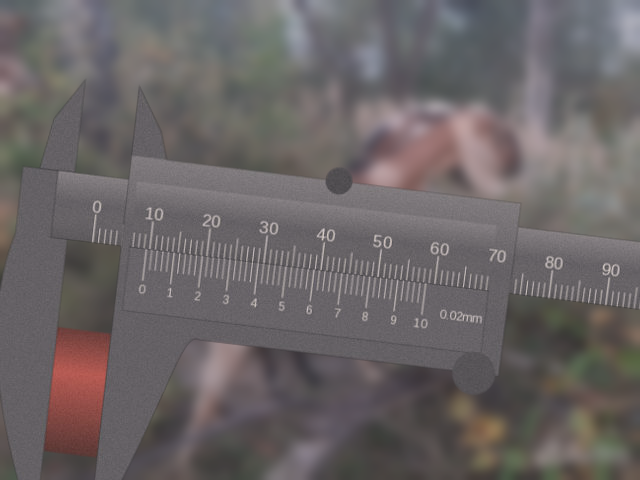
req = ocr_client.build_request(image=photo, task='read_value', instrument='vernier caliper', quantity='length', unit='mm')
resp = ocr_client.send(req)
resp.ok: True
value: 9.4 mm
